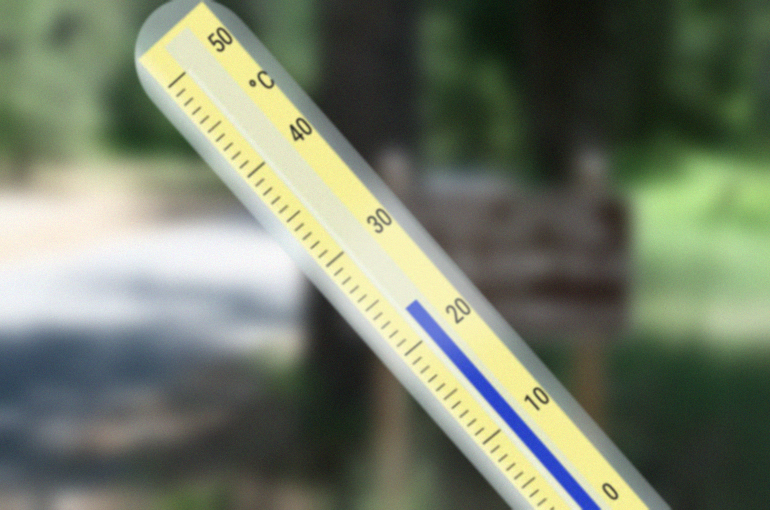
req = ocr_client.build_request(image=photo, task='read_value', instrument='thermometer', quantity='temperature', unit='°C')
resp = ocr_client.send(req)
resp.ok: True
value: 23 °C
